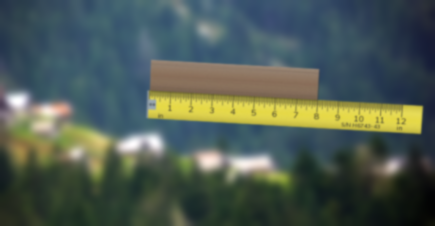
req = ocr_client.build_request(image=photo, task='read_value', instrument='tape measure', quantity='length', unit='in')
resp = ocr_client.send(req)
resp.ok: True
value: 8 in
